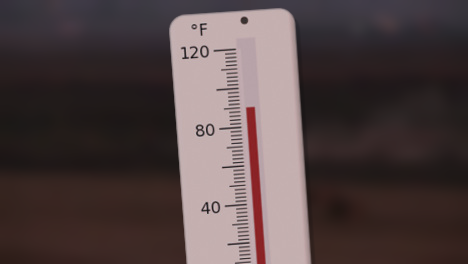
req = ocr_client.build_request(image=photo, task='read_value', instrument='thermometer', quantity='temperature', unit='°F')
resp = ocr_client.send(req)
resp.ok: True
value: 90 °F
